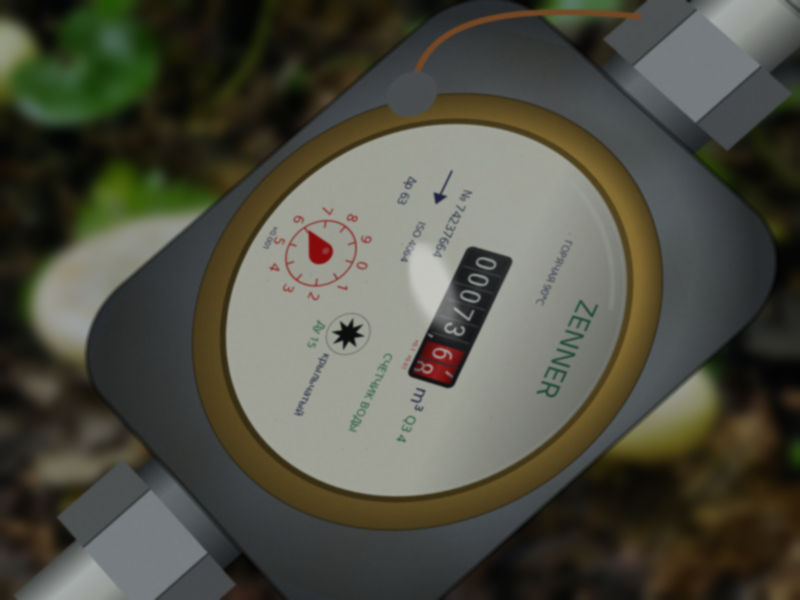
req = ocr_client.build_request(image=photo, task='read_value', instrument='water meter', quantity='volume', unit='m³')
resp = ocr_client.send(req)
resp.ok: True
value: 73.676 m³
